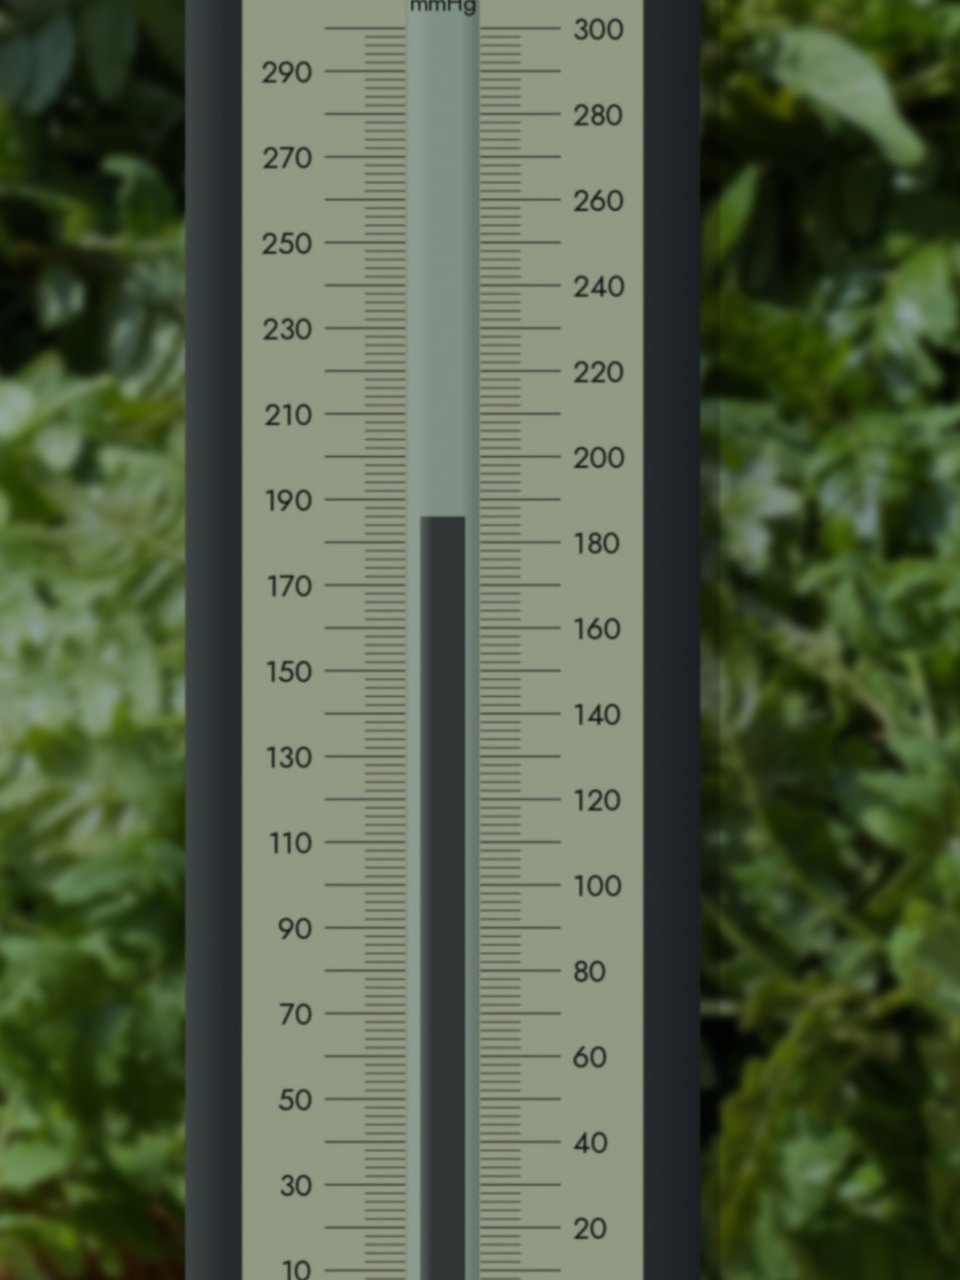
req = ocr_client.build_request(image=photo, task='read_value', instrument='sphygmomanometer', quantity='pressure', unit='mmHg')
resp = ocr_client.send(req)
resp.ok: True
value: 186 mmHg
